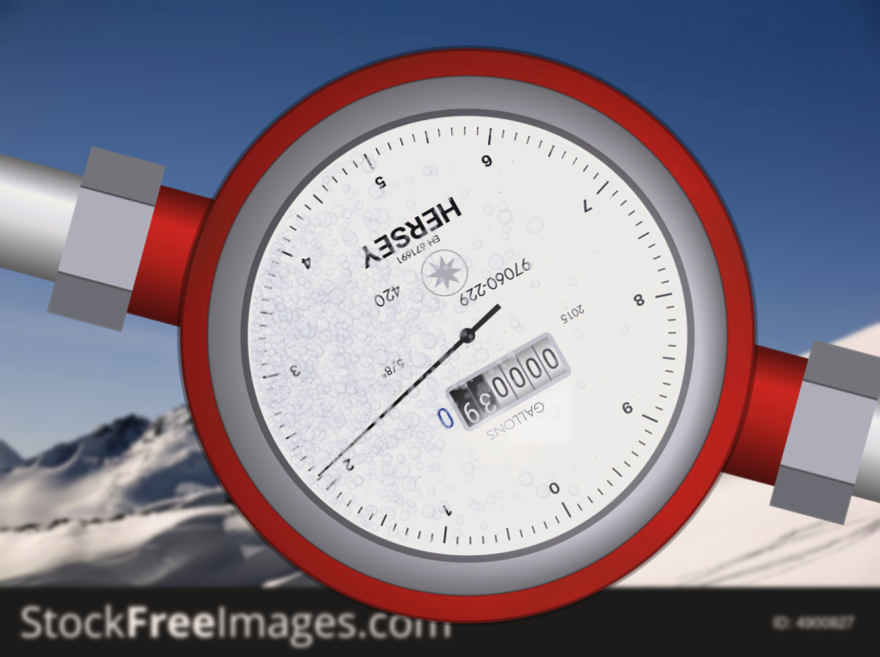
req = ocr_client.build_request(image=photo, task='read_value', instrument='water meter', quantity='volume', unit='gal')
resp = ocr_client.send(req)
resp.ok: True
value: 392.1 gal
